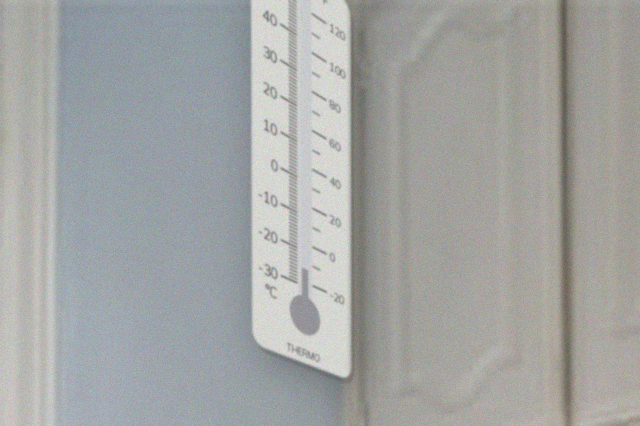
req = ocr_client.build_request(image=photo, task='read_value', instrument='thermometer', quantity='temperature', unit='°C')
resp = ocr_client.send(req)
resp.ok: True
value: -25 °C
